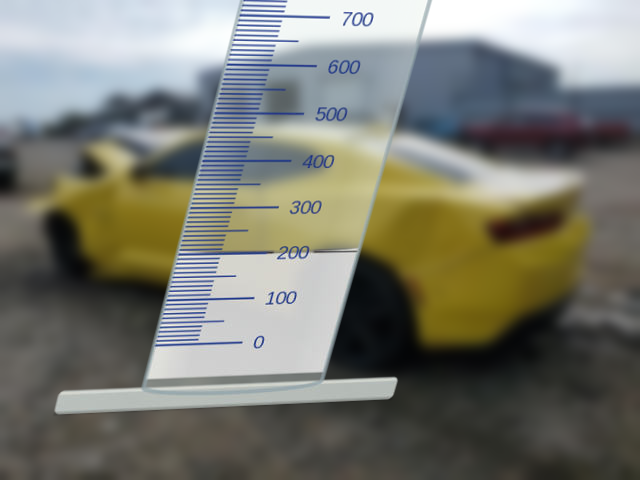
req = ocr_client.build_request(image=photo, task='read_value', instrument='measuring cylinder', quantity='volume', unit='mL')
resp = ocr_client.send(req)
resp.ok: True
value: 200 mL
